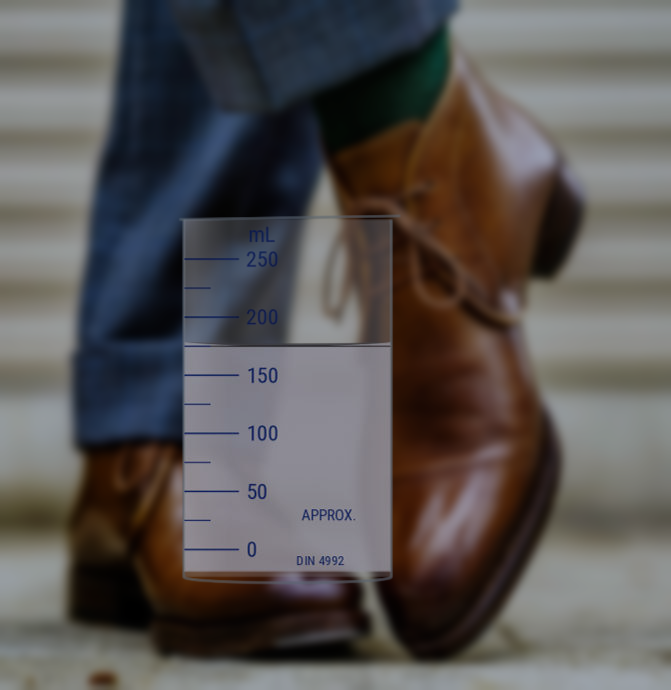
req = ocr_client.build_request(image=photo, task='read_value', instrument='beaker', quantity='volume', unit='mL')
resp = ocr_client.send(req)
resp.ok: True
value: 175 mL
